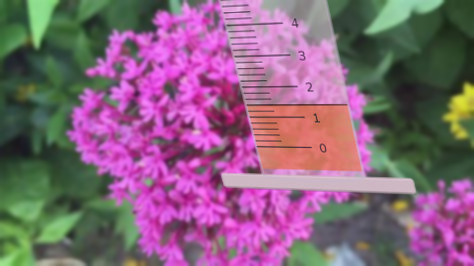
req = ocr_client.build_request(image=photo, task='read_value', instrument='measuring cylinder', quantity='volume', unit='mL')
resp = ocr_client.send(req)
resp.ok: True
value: 1.4 mL
